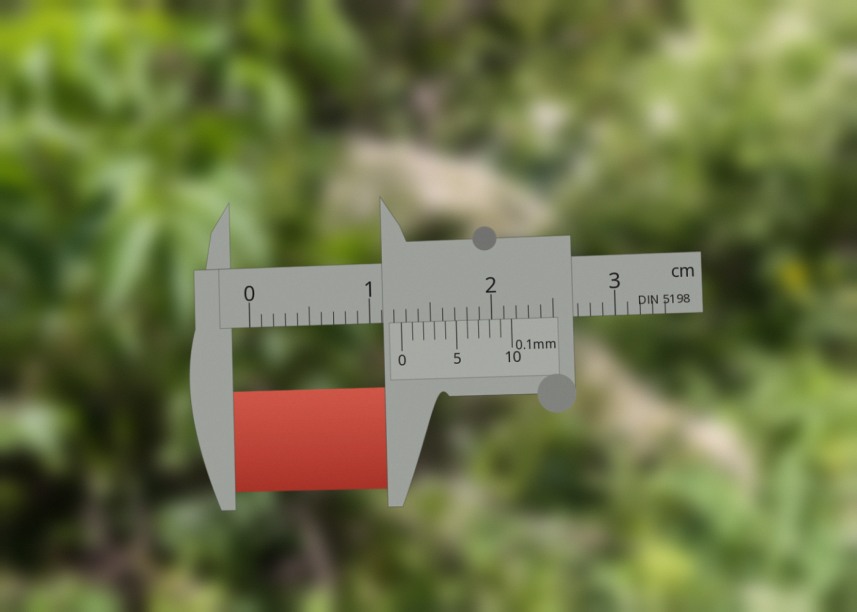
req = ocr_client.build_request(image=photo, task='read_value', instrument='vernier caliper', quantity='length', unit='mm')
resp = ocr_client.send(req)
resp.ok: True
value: 12.6 mm
